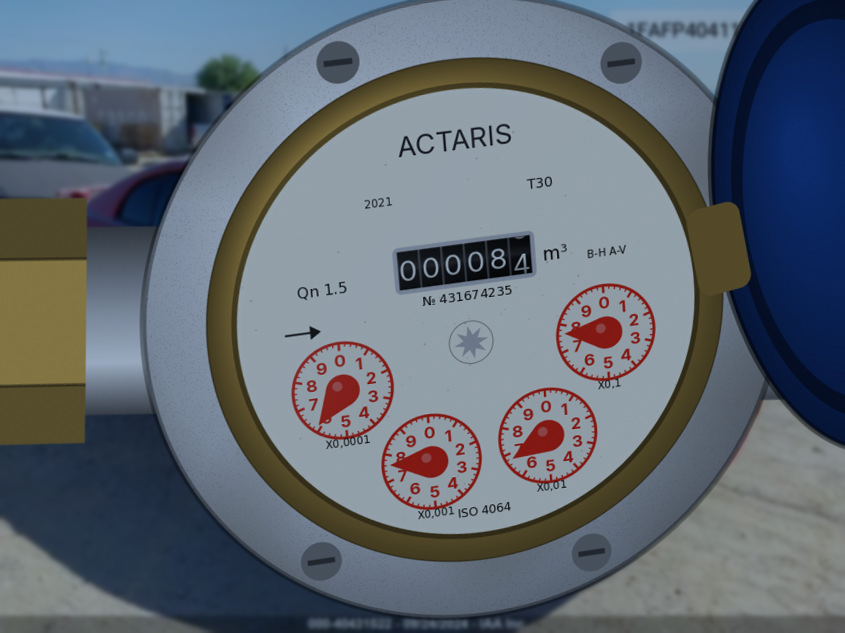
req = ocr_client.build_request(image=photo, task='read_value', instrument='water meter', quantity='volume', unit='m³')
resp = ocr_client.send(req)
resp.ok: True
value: 83.7676 m³
